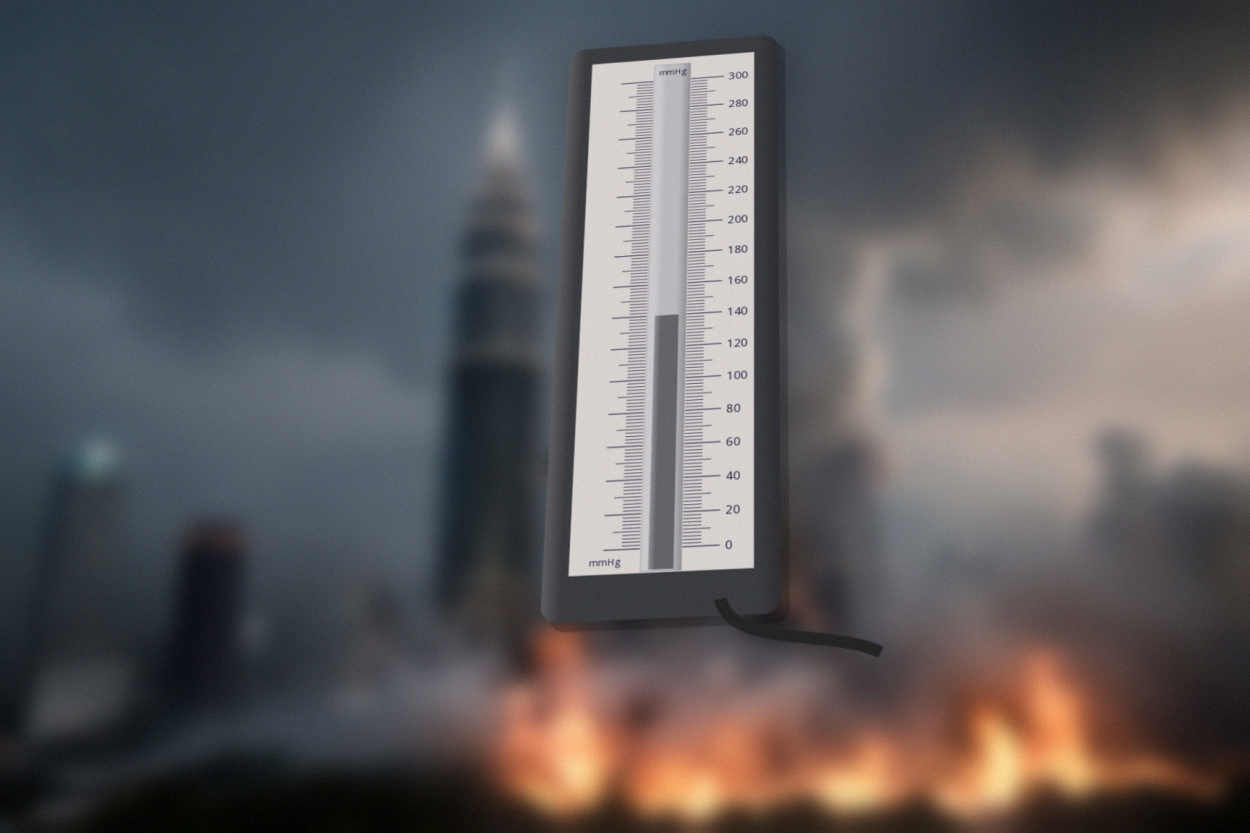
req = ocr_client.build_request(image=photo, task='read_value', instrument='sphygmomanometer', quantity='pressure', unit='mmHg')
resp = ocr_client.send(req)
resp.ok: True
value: 140 mmHg
